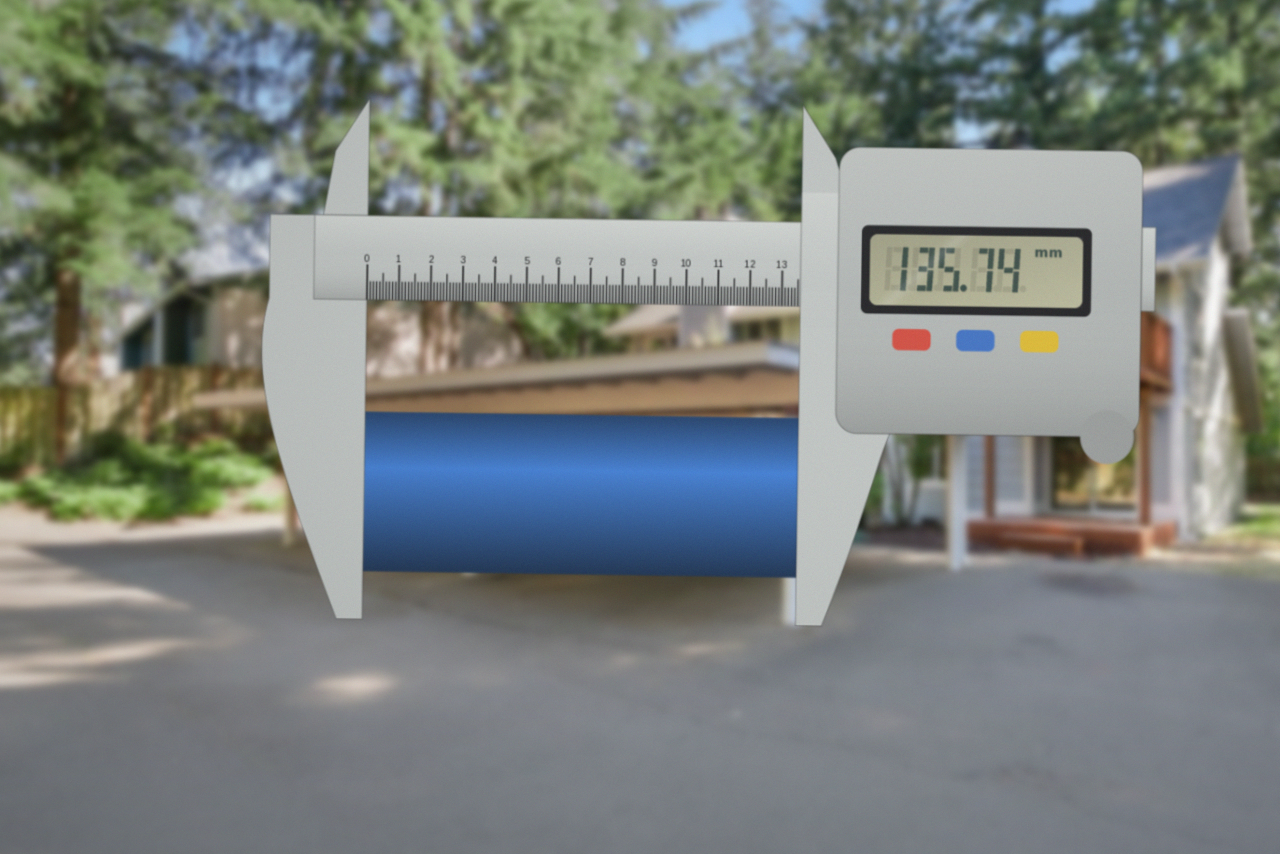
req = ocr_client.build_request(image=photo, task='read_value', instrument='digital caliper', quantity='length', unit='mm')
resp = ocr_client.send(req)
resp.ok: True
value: 135.74 mm
